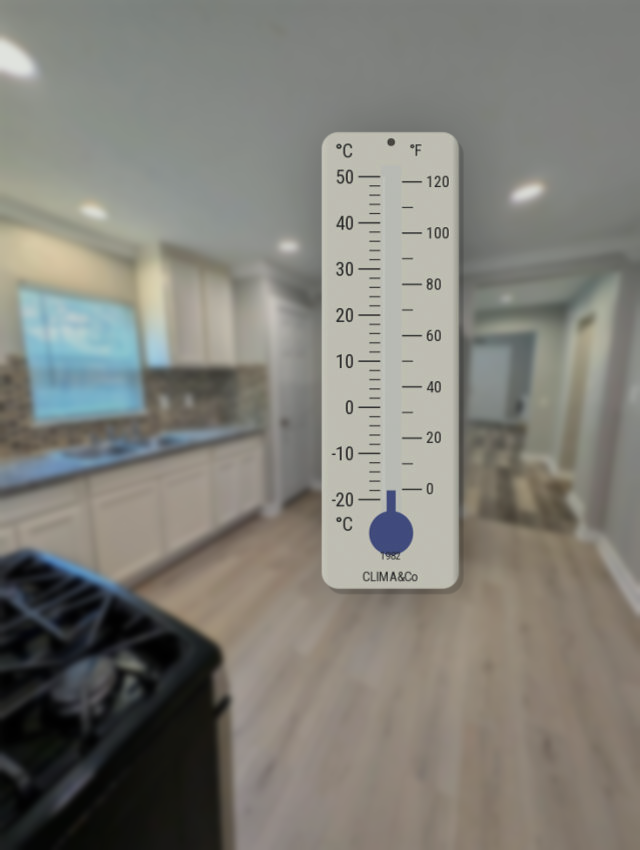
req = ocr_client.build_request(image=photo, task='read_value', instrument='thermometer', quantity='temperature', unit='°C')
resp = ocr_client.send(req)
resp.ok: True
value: -18 °C
